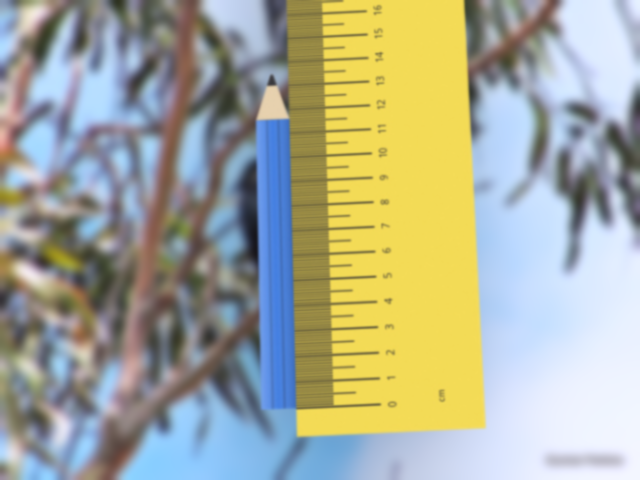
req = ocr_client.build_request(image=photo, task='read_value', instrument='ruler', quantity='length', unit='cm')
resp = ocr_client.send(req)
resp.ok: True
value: 13.5 cm
